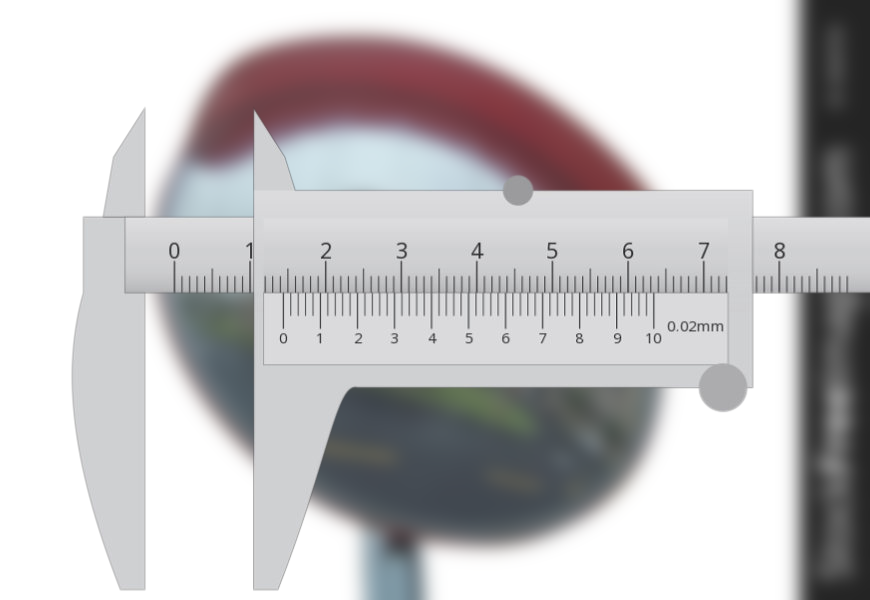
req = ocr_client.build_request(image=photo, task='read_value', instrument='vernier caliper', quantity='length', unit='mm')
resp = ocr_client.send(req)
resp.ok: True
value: 14.4 mm
